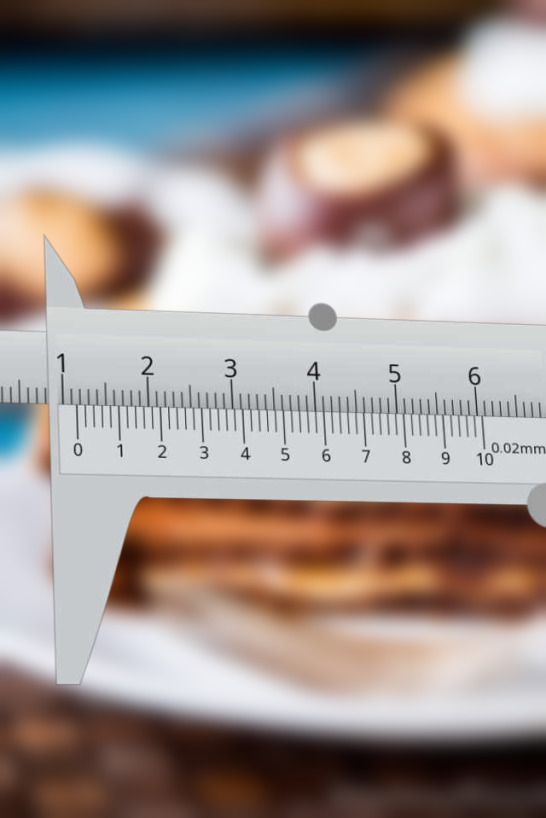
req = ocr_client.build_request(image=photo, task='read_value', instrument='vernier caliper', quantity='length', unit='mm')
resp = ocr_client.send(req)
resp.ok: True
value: 11.6 mm
